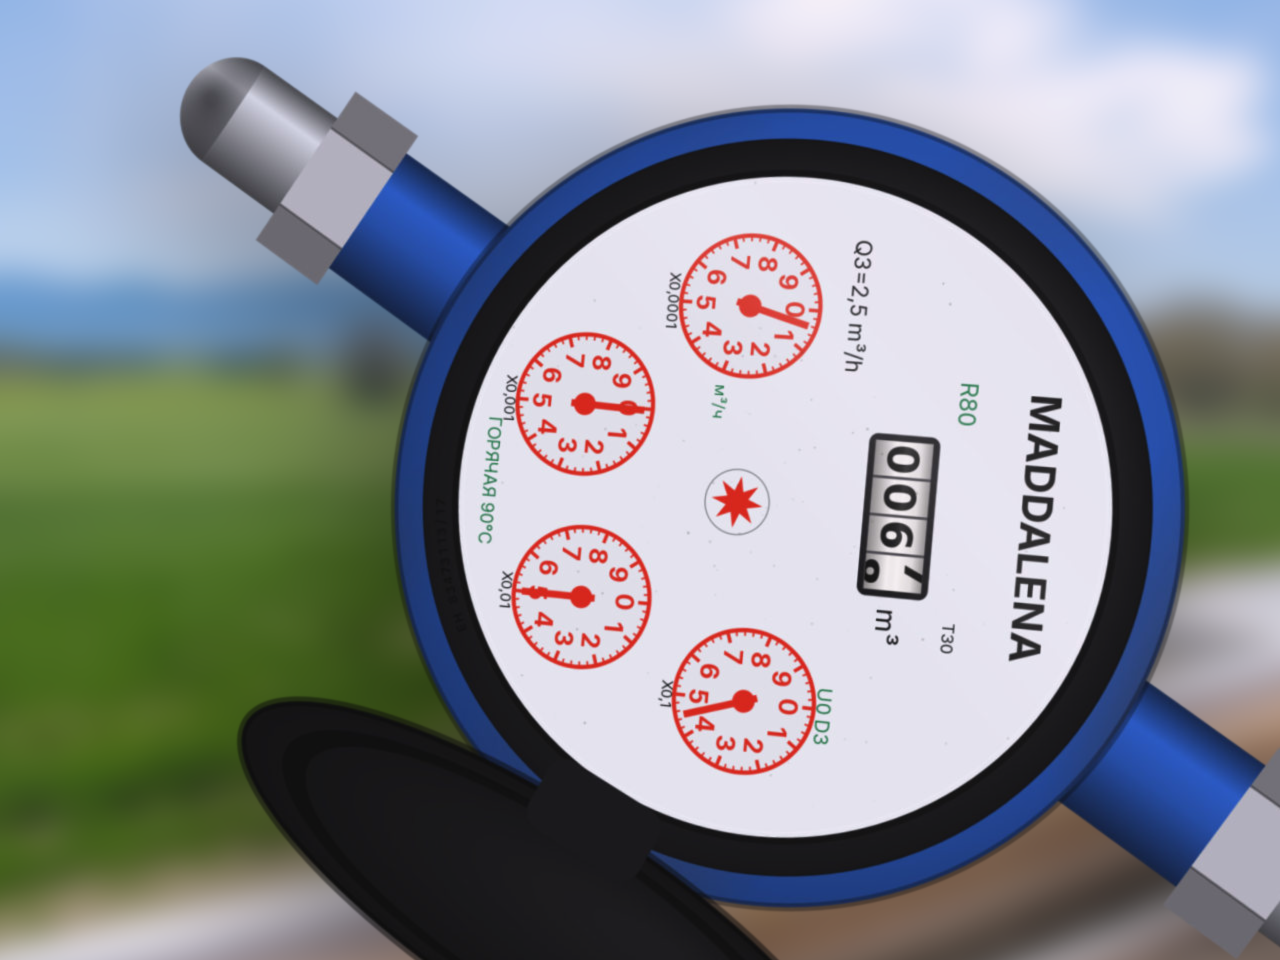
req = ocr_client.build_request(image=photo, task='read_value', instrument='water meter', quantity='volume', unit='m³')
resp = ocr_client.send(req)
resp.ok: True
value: 67.4500 m³
